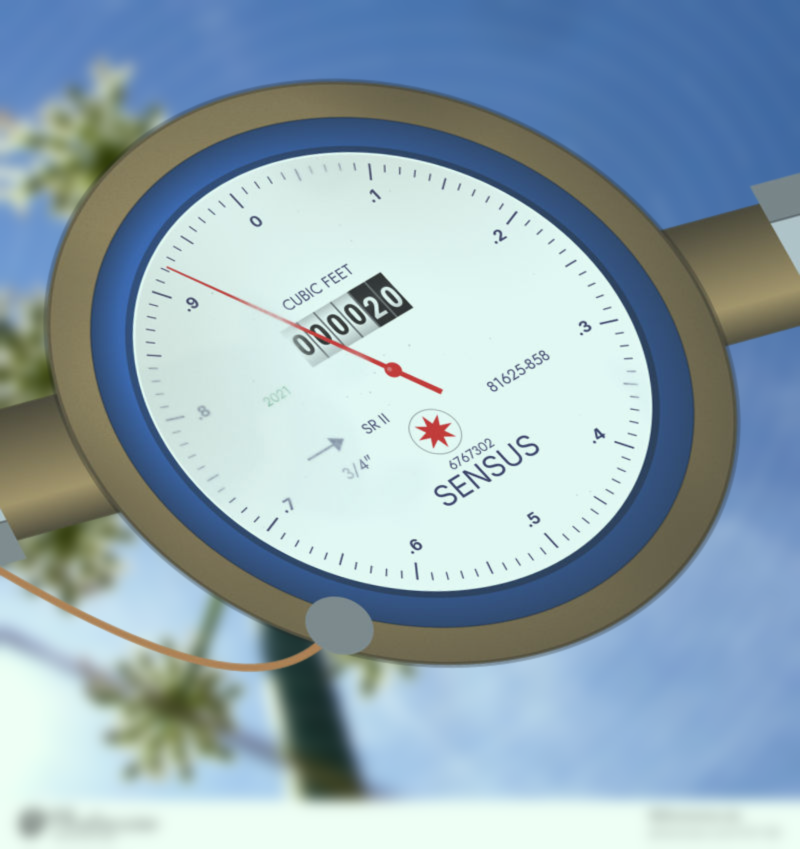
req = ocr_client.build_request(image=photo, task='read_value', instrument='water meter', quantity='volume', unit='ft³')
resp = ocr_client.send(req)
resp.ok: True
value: 19.92 ft³
